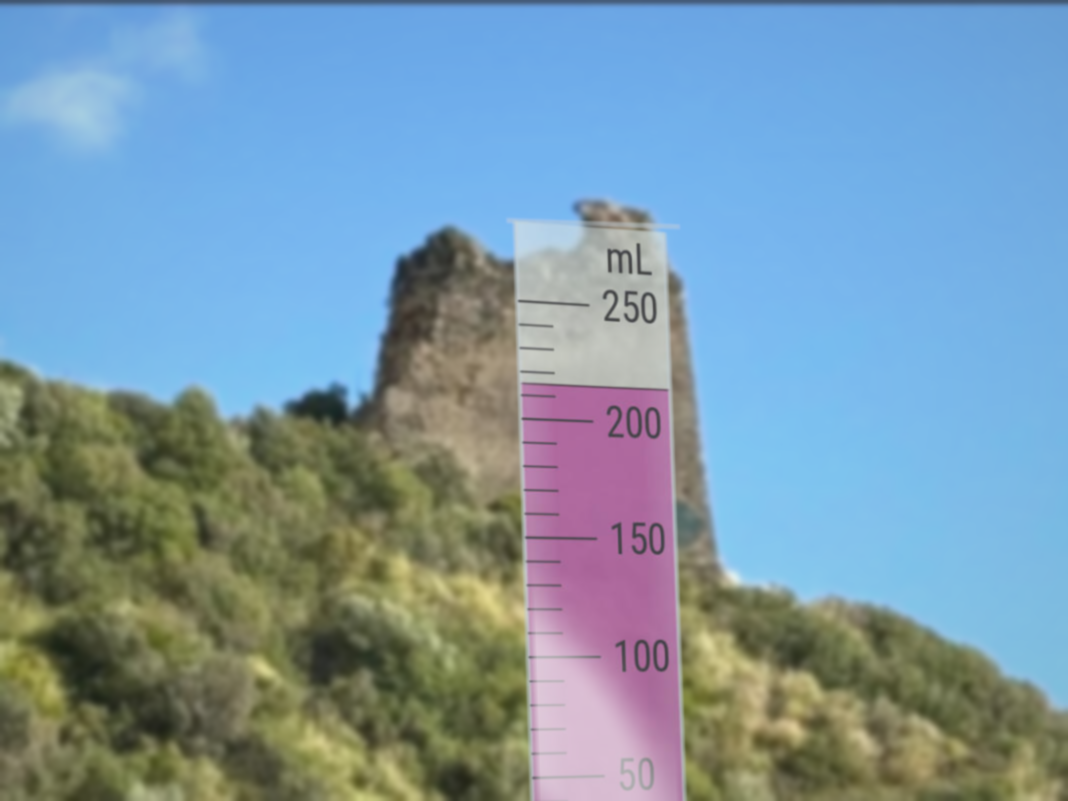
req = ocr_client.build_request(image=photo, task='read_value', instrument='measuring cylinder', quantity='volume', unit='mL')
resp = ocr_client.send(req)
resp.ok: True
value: 215 mL
